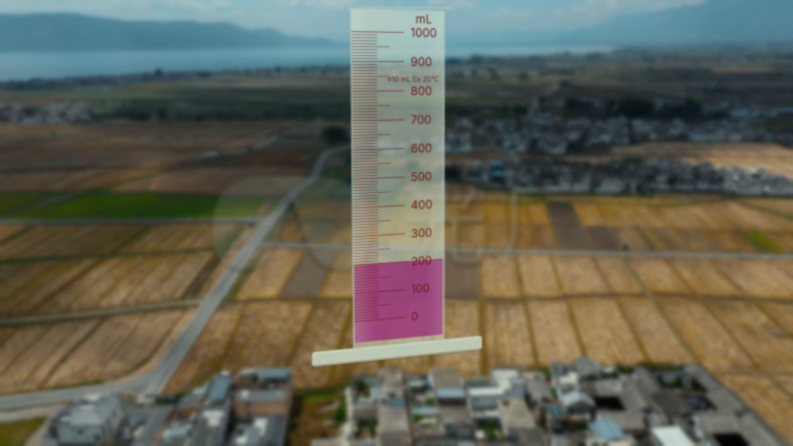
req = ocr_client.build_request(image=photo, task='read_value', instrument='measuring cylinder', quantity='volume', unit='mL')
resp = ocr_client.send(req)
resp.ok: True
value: 200 mL
